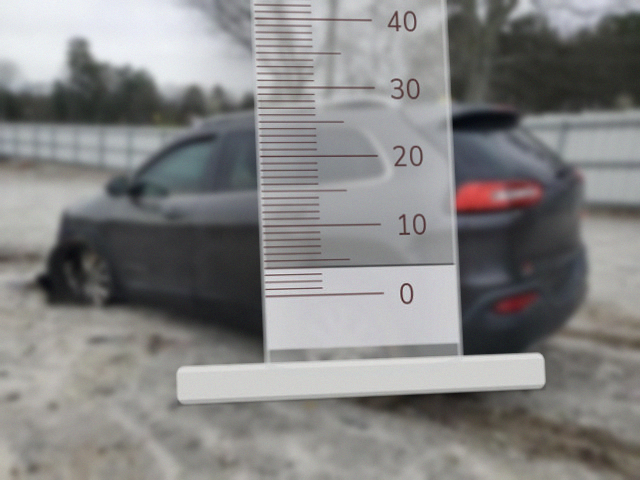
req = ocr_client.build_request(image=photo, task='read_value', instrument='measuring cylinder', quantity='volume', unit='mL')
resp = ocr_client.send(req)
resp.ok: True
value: 4 mL
